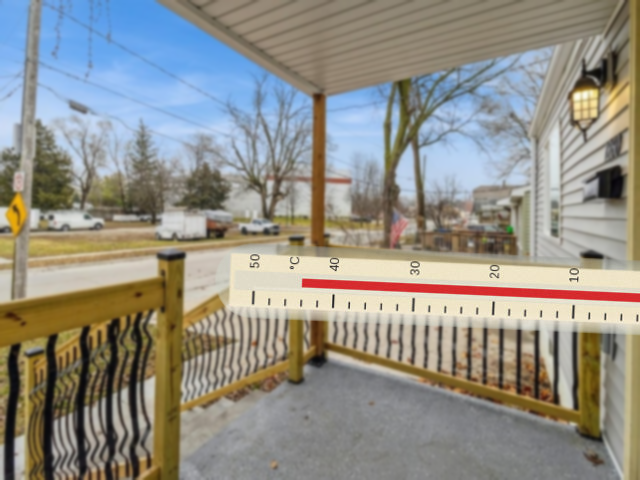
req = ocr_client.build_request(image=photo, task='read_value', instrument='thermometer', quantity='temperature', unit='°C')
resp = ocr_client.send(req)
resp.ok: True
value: 44 °C
